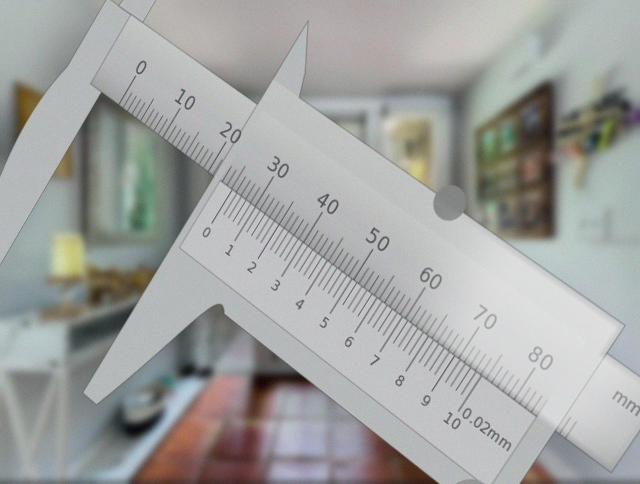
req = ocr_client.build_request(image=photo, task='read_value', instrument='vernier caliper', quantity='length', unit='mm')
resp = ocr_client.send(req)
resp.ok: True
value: 25.2 mm
